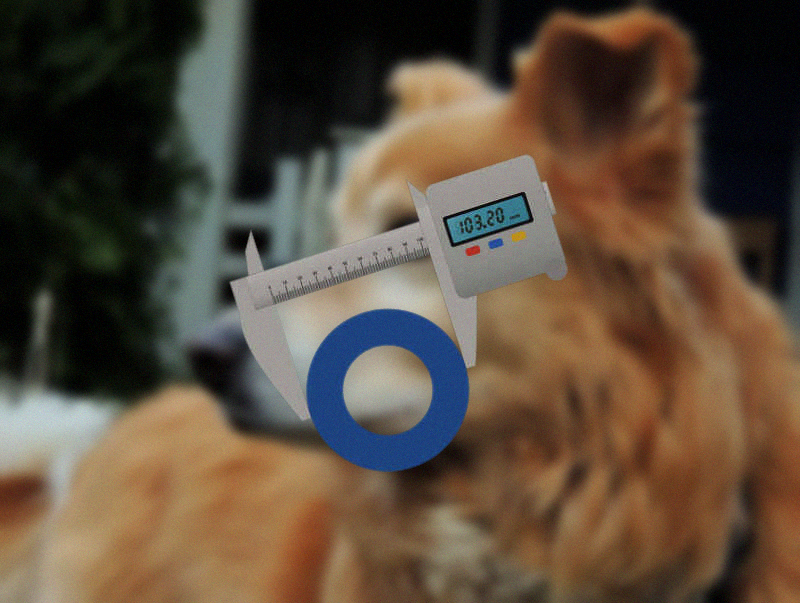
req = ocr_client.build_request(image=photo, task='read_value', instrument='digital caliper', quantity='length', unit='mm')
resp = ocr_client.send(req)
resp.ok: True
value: 103.20 mm
